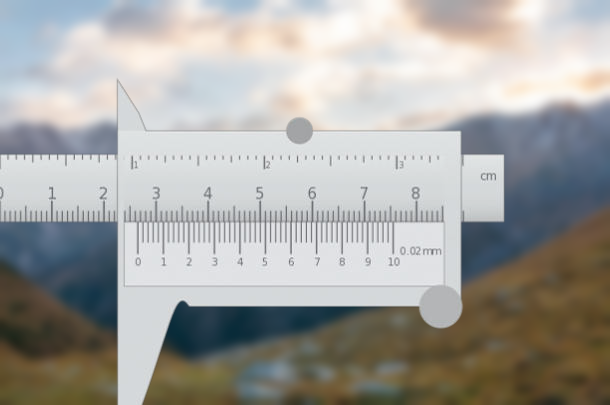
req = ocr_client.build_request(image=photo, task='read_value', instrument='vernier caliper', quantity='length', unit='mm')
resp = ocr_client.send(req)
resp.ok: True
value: 26.5 mm
